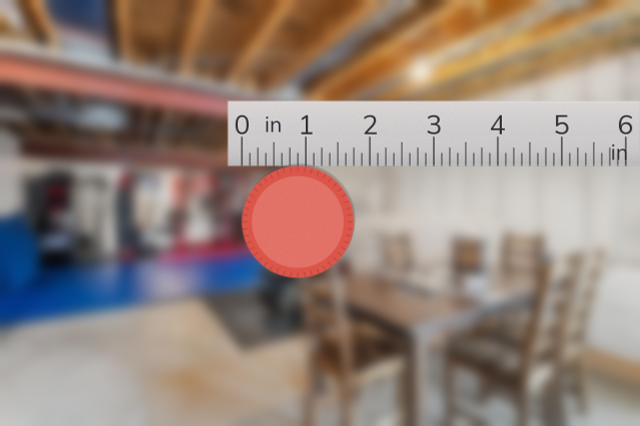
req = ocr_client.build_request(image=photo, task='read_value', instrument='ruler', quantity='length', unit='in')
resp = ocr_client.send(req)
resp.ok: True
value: 1.75 in
